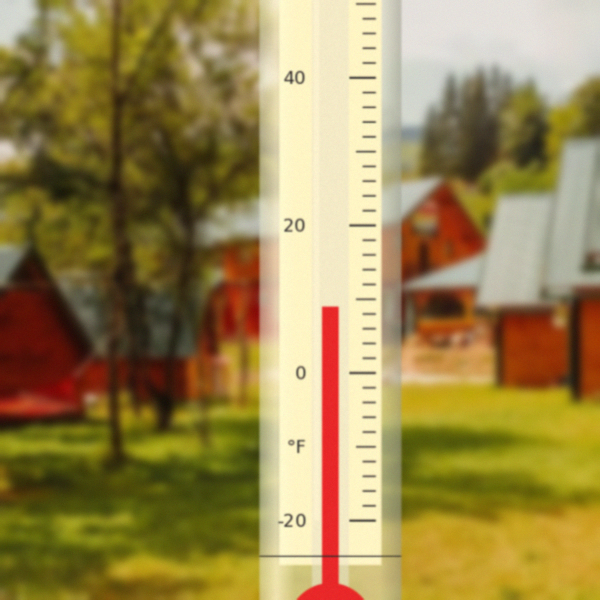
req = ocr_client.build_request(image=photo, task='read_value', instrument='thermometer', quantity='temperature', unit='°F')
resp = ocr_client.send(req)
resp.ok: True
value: 9 °F
